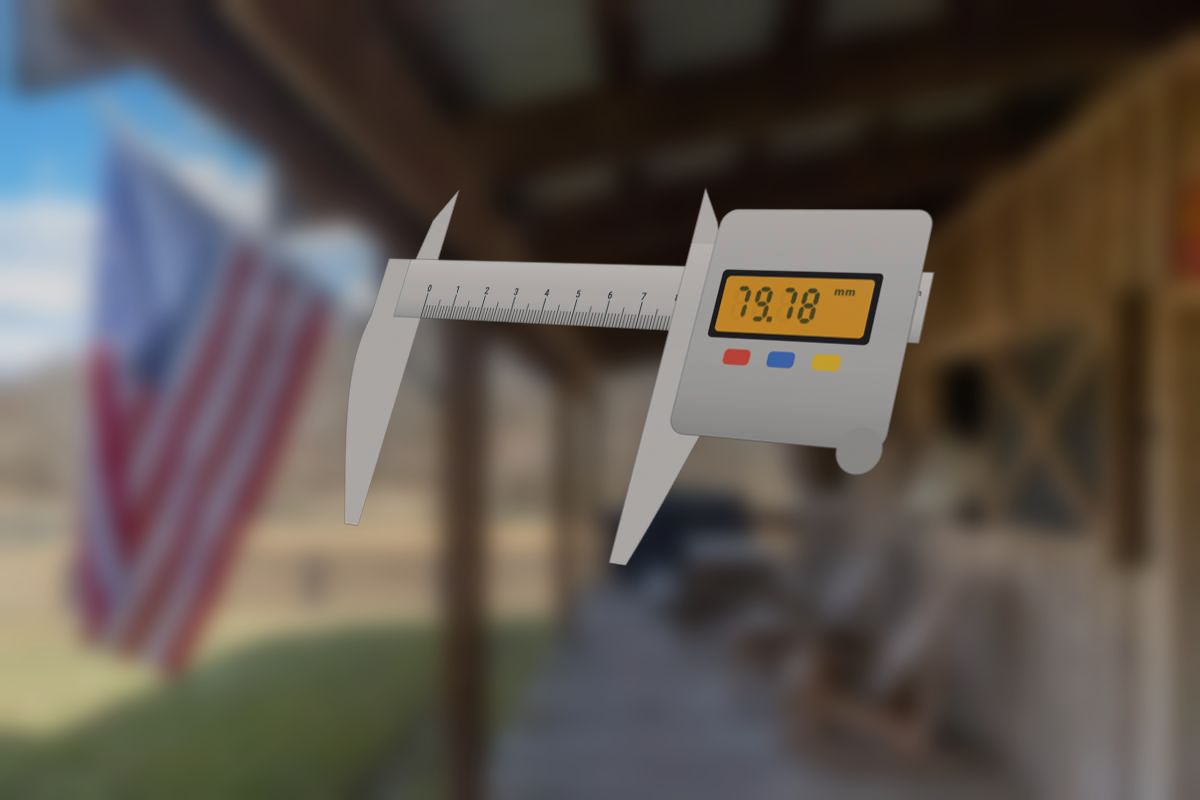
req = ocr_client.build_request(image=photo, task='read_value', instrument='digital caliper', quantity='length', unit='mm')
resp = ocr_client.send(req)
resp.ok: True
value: 79.78 mm
